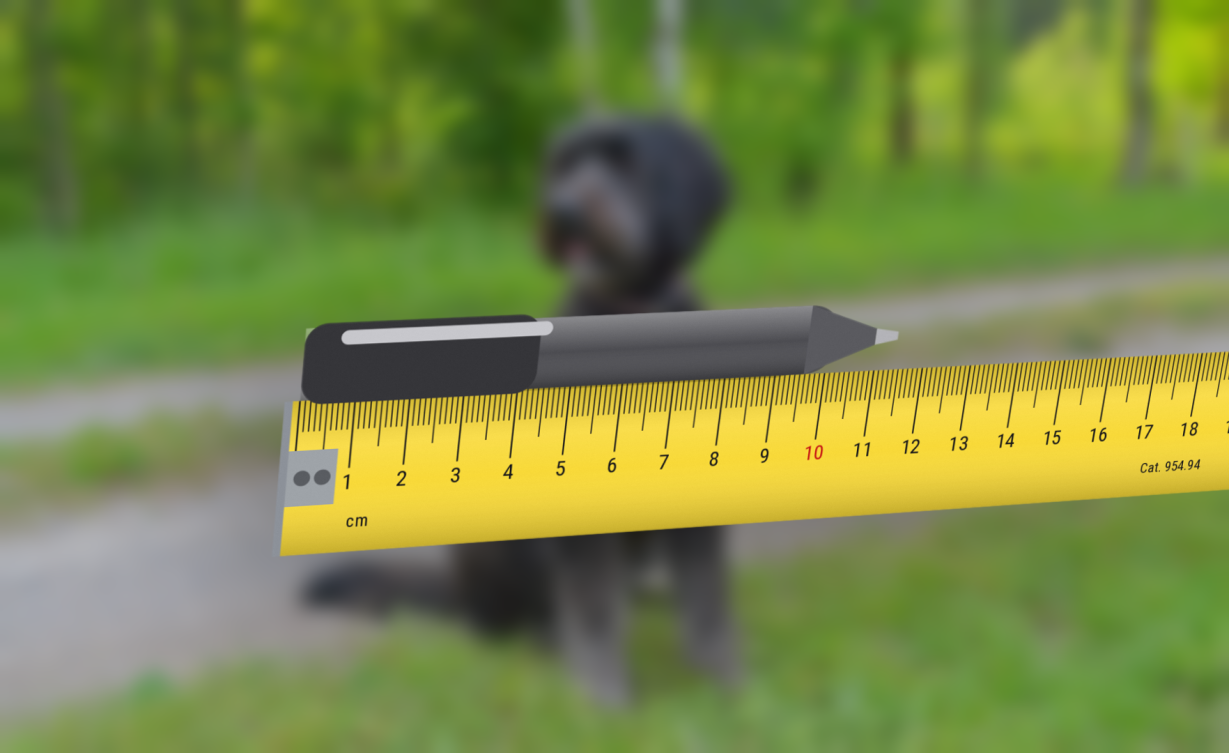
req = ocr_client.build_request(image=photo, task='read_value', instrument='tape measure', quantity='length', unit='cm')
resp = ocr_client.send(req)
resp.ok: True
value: 11.4 cm
